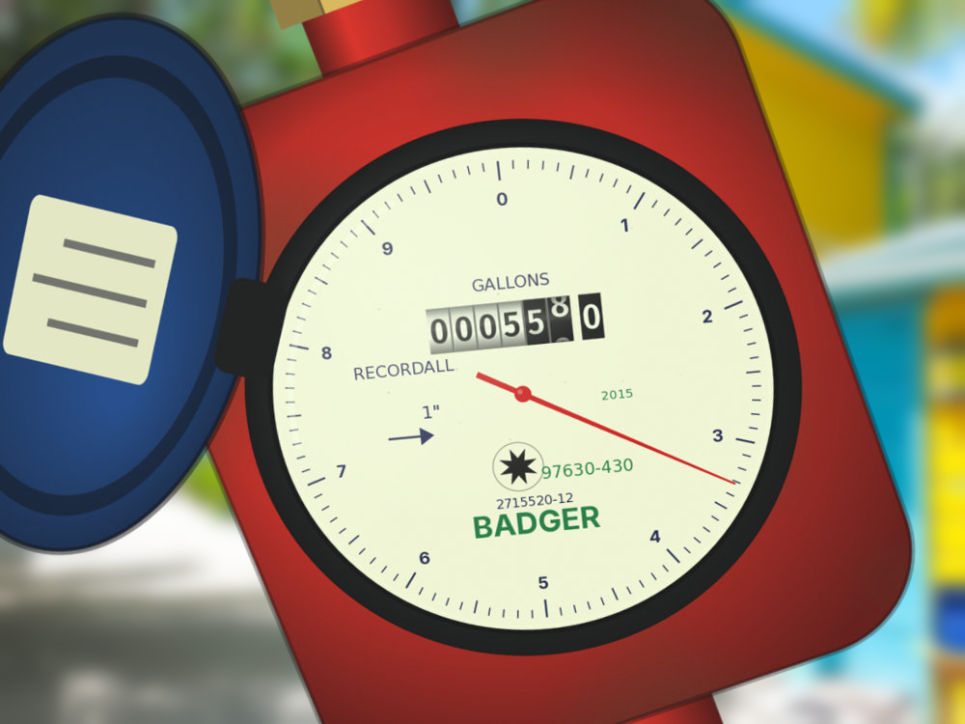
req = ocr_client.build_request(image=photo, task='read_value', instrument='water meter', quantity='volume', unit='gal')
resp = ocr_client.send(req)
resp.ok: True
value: 5583.3 gal
